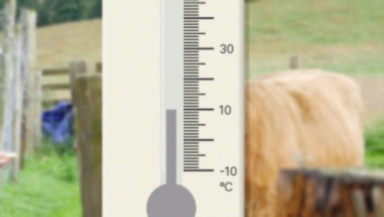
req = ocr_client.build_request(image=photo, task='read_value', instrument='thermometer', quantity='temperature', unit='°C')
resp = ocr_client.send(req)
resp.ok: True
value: 10 °C
